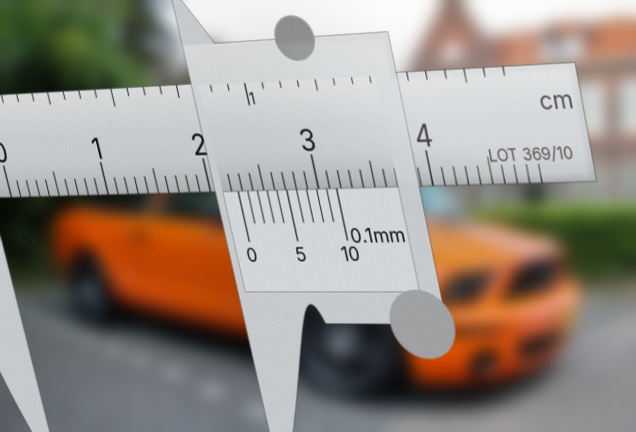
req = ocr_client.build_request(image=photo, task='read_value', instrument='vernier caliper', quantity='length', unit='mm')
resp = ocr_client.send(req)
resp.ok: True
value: 22.6 mm
